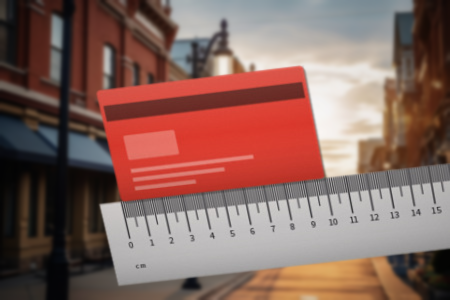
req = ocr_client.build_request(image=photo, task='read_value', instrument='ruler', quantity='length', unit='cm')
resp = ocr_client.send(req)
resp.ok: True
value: 10 cm
